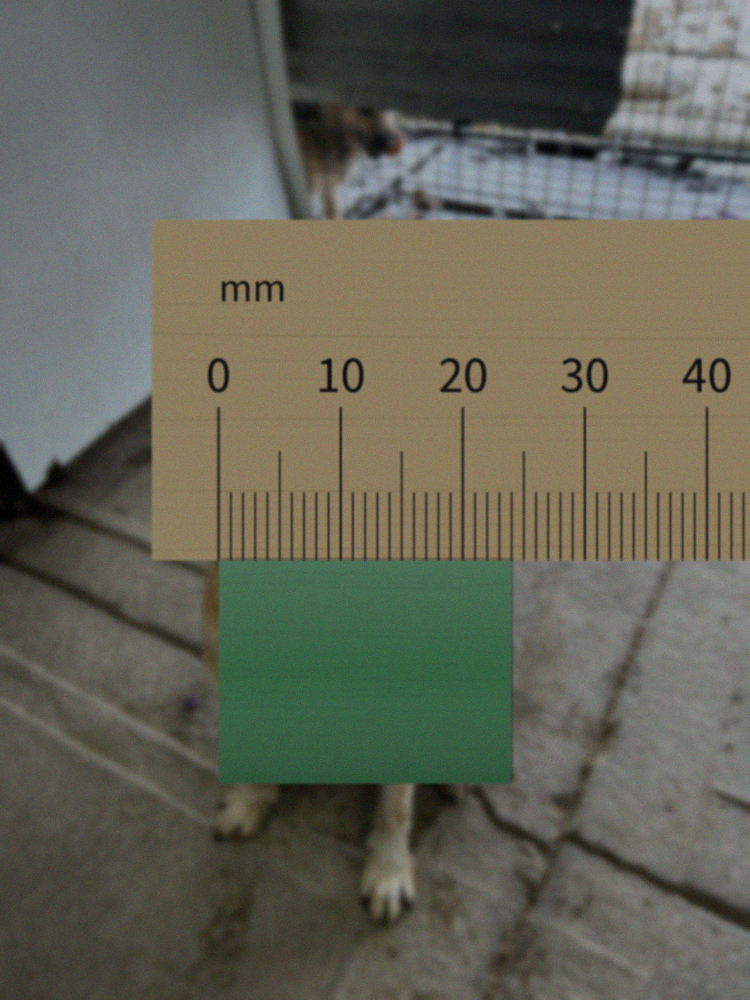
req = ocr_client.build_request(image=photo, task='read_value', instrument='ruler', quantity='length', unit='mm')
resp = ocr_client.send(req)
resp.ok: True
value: 24 mm
